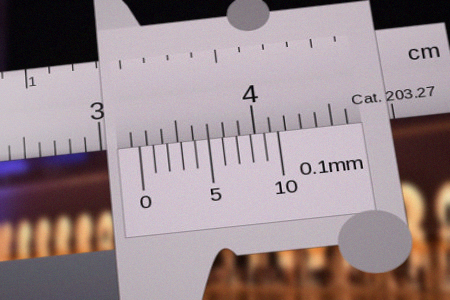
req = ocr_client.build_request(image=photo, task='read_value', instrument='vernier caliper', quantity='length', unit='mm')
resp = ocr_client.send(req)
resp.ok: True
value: 32.5 mm
